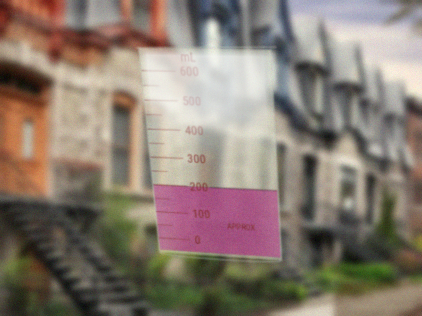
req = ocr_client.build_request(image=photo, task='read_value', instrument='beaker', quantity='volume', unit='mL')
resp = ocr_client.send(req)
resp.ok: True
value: 200 mL
